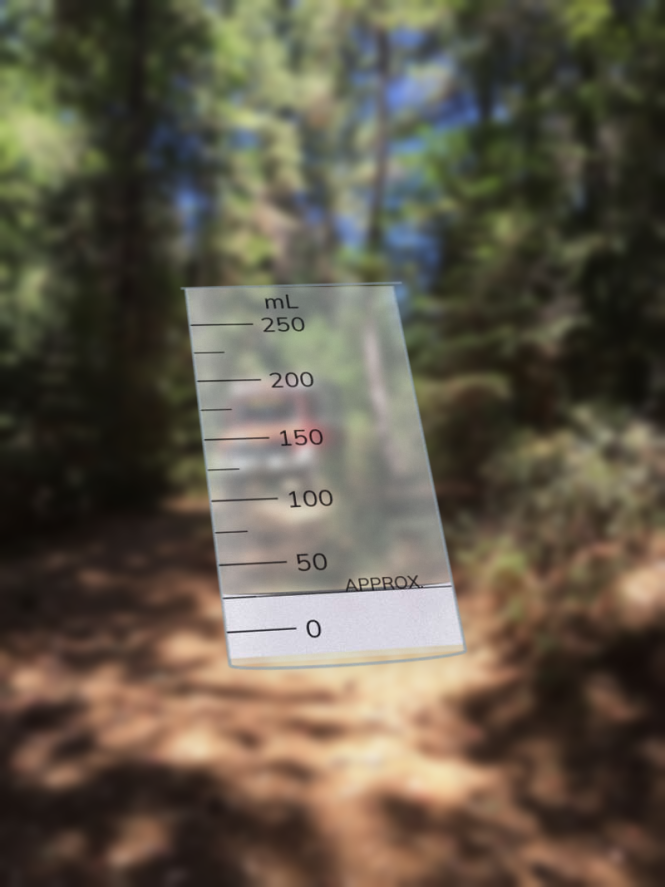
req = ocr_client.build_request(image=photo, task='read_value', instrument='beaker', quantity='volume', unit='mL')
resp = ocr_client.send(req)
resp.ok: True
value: 25 mL
